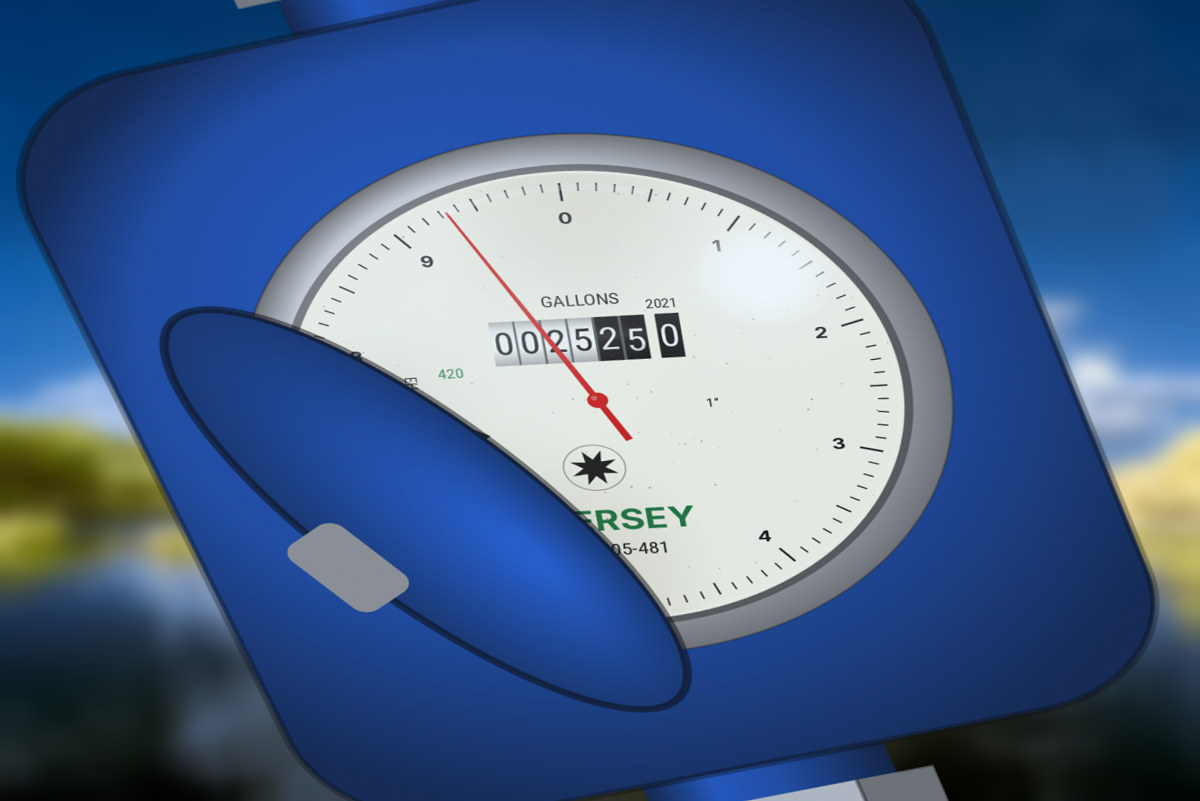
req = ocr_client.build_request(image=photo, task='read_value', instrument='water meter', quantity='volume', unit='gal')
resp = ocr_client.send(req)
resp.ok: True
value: 25249.3 gal
